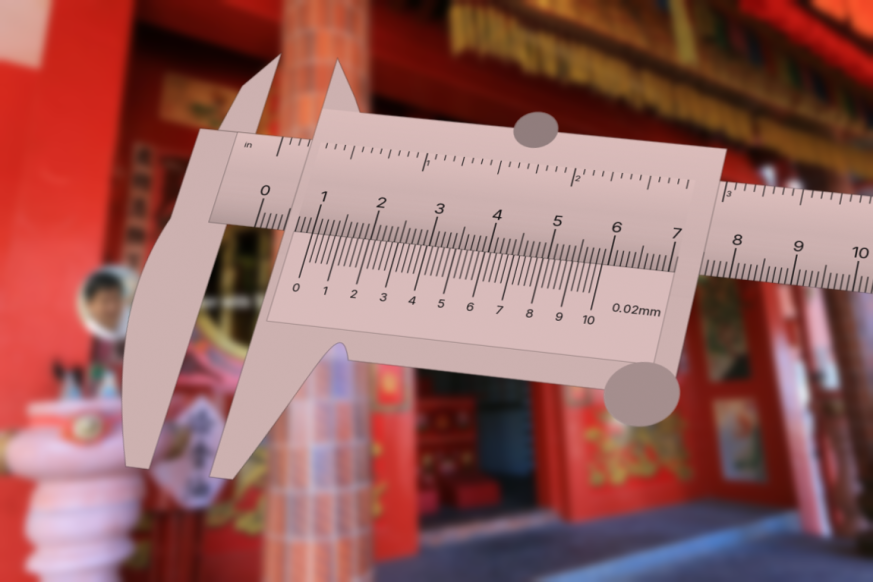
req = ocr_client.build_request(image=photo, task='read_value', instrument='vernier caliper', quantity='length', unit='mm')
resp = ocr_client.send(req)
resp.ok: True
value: 10.0 mm
